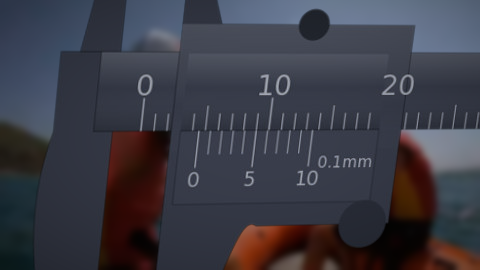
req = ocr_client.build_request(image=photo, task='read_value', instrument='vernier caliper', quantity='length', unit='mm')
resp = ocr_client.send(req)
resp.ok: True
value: 4.5 mm
